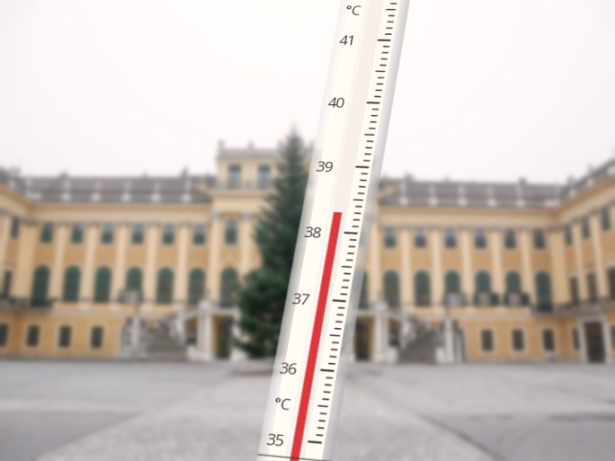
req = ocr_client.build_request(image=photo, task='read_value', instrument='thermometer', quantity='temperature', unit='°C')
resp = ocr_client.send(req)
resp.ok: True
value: 38.3 °C
